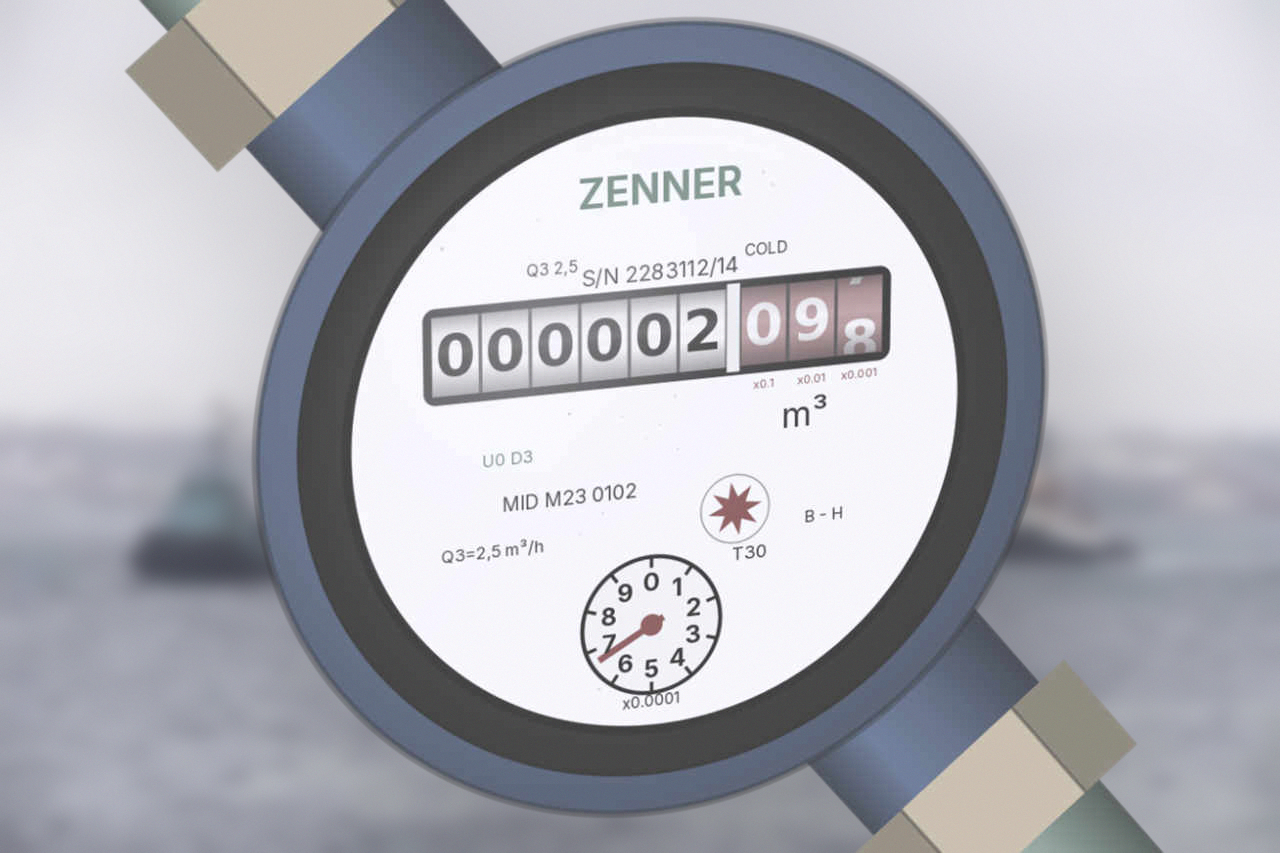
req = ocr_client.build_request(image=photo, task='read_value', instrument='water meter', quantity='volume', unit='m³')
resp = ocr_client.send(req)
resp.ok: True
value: 2.0976 m³
